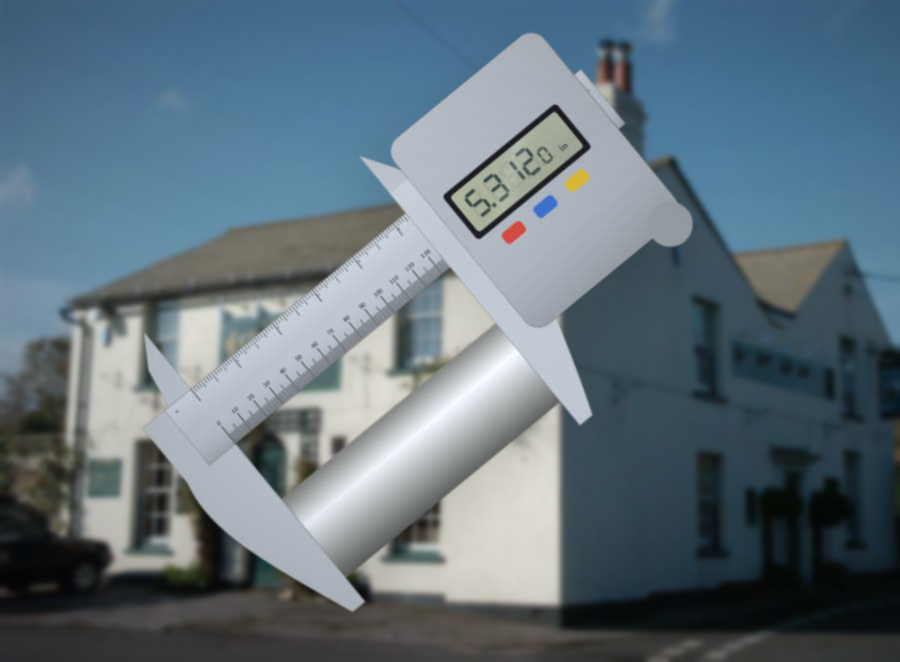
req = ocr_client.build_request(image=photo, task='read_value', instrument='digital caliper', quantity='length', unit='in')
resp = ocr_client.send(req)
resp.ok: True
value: 5.3120 in
